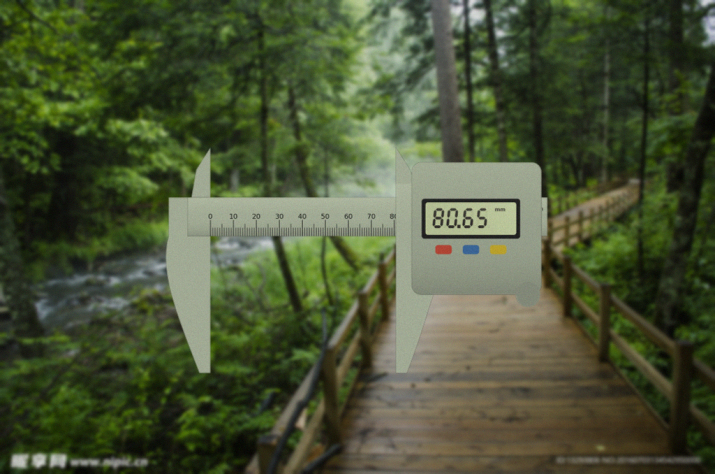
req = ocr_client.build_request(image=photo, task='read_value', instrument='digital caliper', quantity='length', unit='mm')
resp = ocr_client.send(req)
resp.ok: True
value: 80.65 mm
